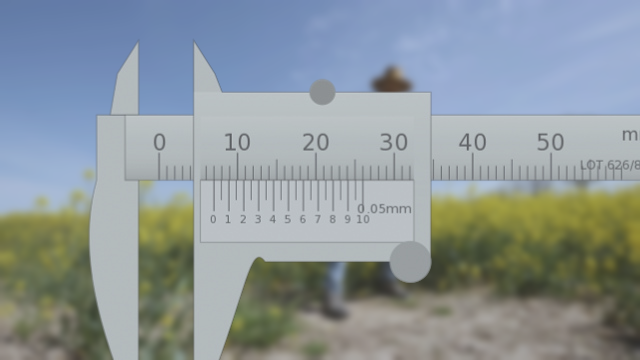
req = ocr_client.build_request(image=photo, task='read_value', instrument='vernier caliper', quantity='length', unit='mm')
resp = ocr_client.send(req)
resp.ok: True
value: 7.0 mm
